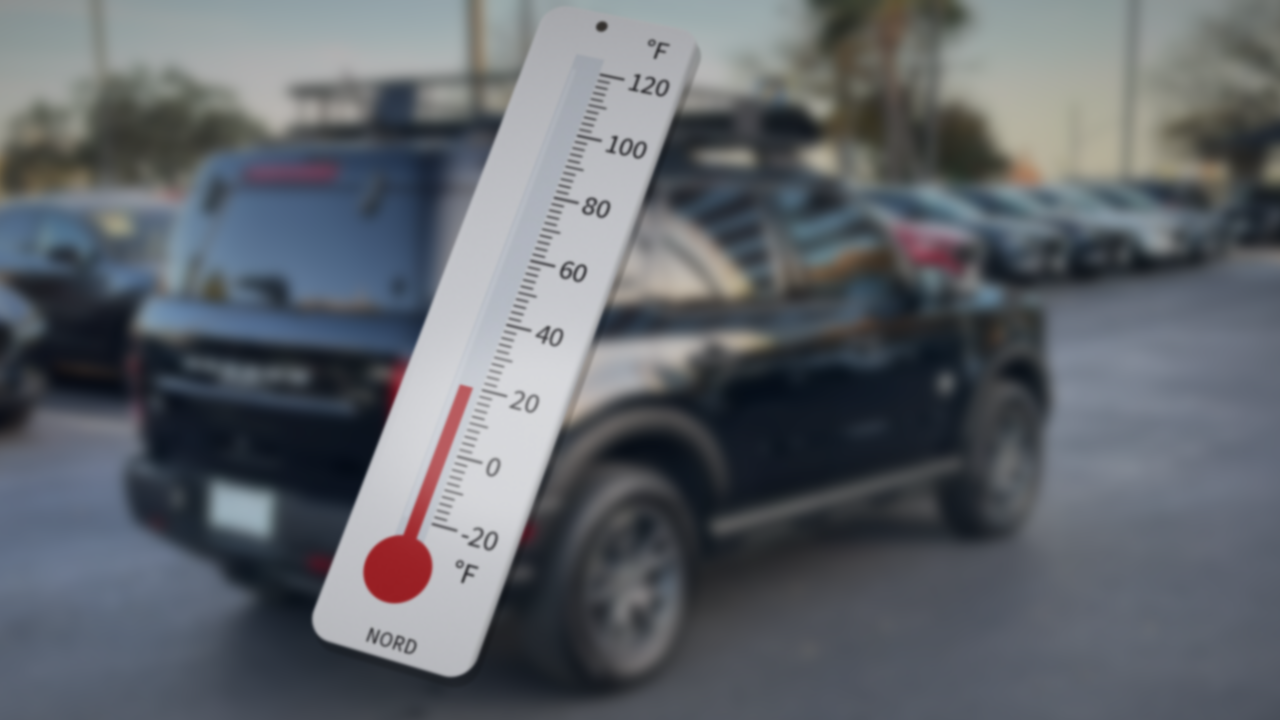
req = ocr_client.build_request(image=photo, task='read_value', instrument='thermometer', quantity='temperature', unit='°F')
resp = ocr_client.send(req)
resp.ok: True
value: 20 °F
